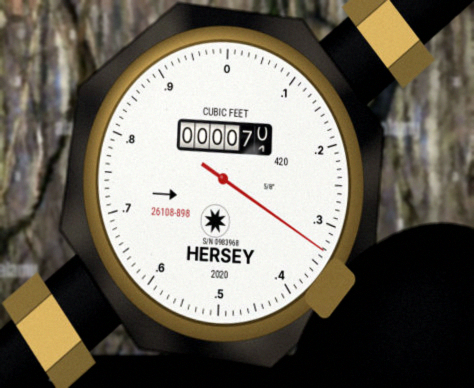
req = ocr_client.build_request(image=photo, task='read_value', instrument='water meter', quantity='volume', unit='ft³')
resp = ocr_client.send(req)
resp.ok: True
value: 70.33 ft³
